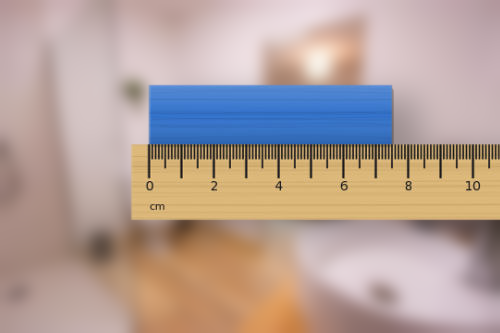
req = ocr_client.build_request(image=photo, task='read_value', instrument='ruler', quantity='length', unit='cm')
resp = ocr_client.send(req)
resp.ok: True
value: 7.5 cm
